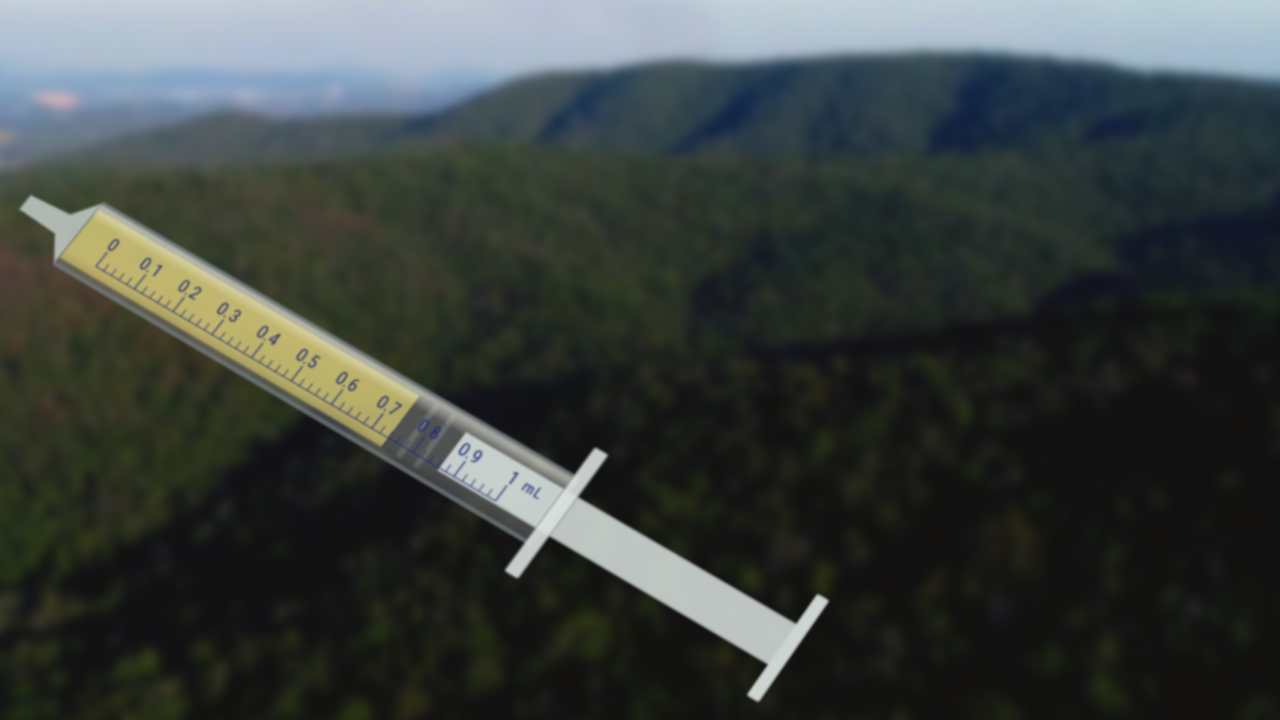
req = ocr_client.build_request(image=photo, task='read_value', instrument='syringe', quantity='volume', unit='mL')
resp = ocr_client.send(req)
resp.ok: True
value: 0.74 mL
